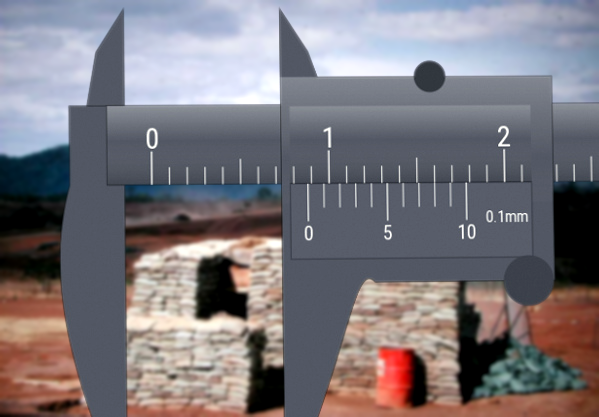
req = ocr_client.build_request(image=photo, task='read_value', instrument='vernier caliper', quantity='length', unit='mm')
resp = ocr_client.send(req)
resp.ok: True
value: 8.8 mm
